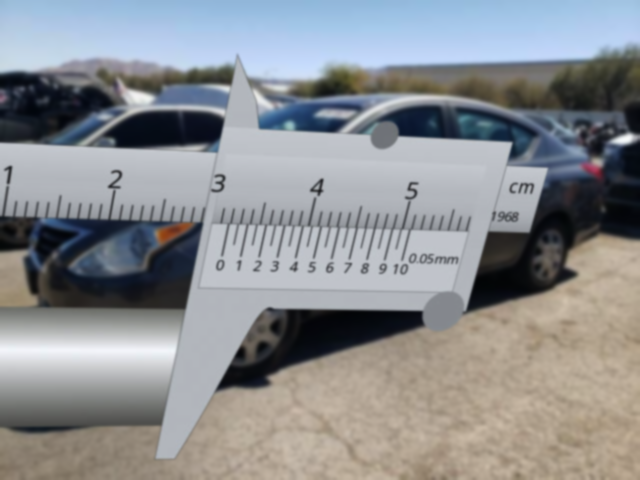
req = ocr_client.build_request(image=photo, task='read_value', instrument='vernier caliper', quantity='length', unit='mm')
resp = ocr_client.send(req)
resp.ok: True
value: 31.8 mm
